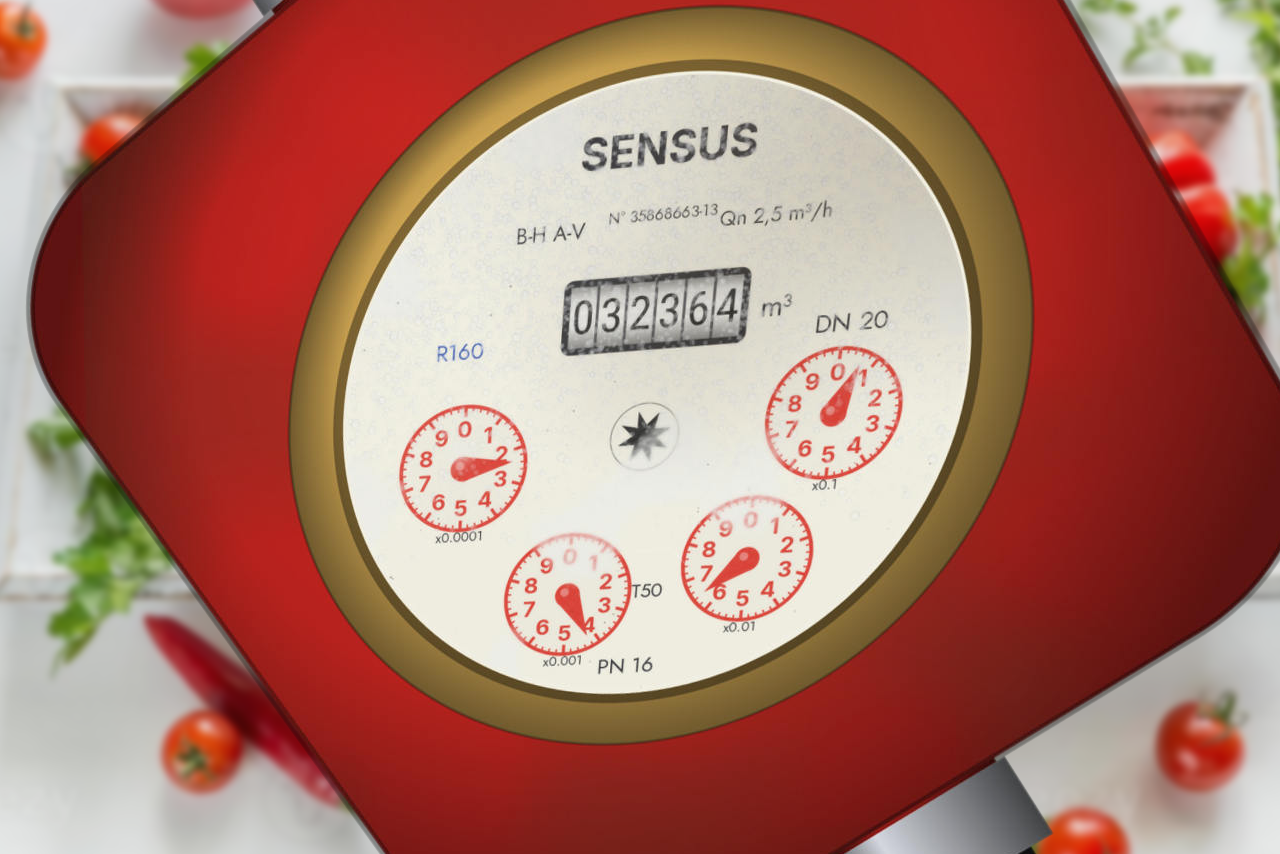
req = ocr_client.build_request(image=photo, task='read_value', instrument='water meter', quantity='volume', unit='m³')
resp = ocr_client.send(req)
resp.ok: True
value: 32364.0642 m³
